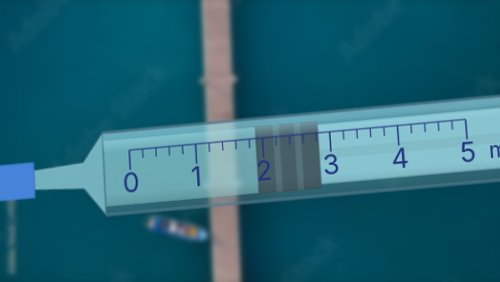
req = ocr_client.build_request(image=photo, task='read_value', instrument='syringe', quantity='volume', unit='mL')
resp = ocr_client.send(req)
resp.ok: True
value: 1.9 mL
